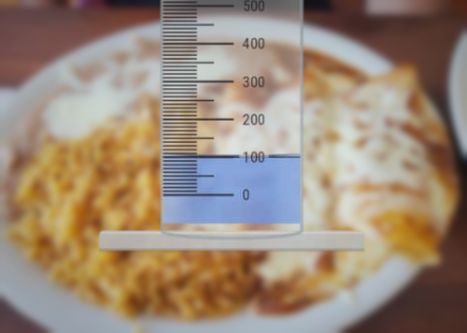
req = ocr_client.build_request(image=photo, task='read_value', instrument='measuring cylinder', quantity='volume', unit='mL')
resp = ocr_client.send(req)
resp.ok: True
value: 100 mL
